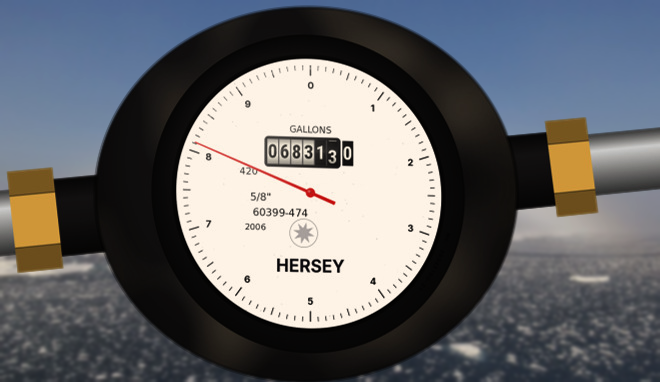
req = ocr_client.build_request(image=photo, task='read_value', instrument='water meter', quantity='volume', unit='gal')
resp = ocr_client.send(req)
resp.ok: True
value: 683128.1 gal
